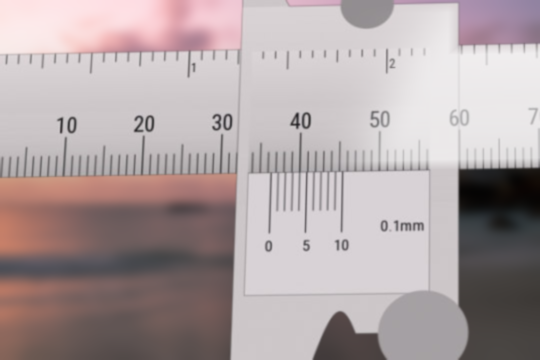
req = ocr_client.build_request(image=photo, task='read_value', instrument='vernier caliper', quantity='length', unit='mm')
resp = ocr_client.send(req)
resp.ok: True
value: 36.4 mm
